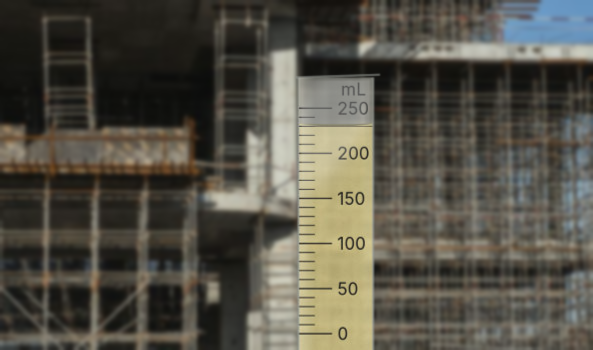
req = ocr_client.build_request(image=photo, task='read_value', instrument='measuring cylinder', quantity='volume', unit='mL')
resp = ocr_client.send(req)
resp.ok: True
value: 230 mL
